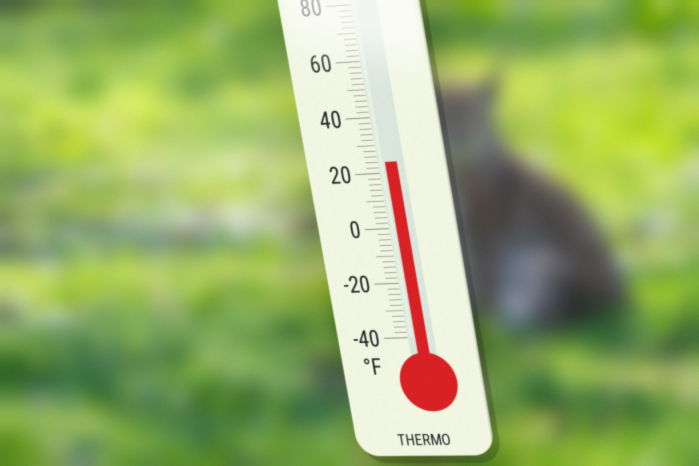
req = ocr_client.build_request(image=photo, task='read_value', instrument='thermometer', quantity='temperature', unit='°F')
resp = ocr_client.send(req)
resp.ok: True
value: 24 °F
